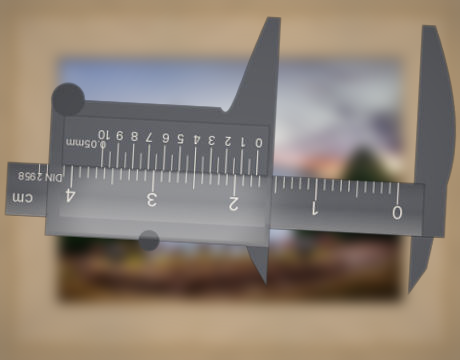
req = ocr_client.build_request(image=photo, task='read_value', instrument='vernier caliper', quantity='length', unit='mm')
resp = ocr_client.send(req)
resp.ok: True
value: 17.4 mm
